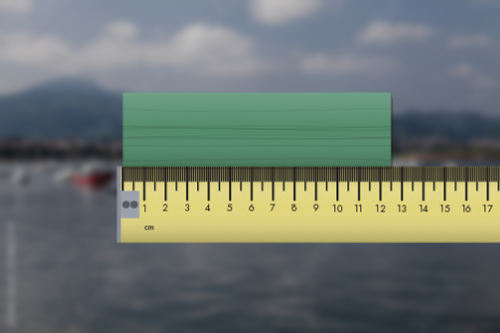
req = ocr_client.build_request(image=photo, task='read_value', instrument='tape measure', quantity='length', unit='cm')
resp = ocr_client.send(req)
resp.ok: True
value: 12.5 cm
